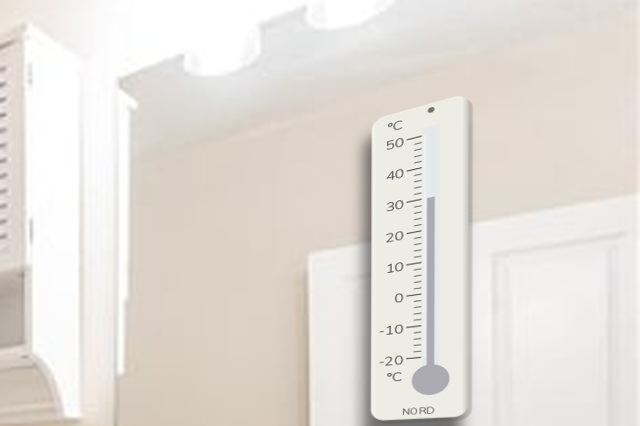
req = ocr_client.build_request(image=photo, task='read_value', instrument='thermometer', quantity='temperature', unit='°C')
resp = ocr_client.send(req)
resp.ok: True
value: 30 °C
